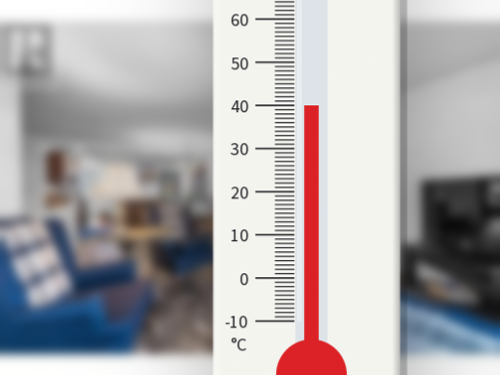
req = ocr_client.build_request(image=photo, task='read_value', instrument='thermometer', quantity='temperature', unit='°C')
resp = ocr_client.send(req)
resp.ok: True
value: 40 °C
